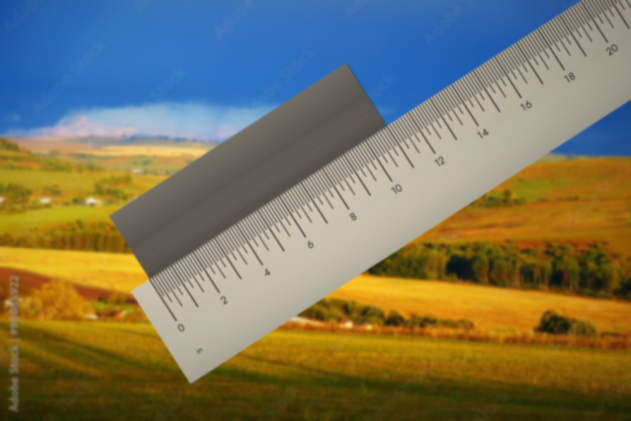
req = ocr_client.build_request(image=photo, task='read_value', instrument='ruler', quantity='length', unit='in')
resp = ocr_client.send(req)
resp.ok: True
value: 11 in
